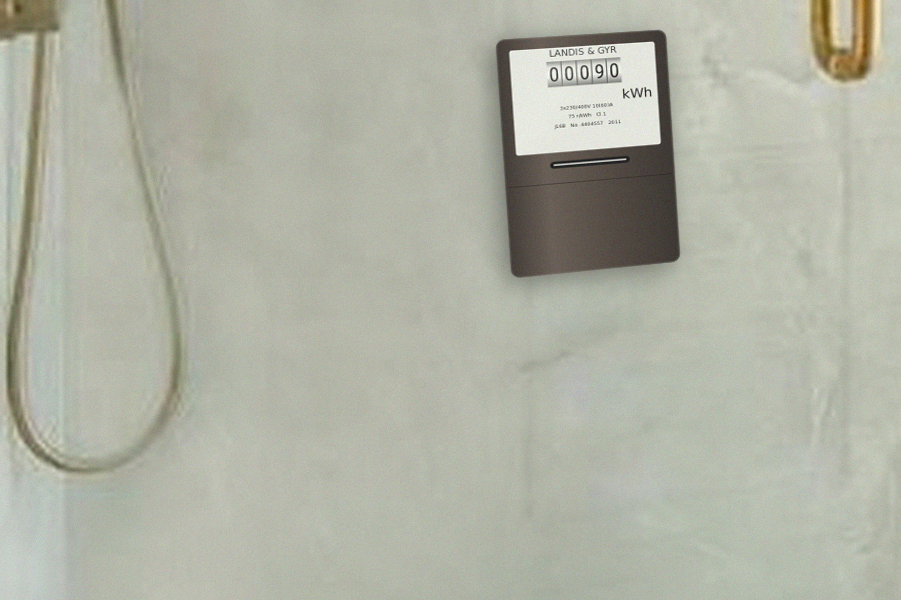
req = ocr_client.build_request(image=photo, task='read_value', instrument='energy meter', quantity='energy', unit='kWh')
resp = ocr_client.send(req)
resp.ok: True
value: 90 kWh
